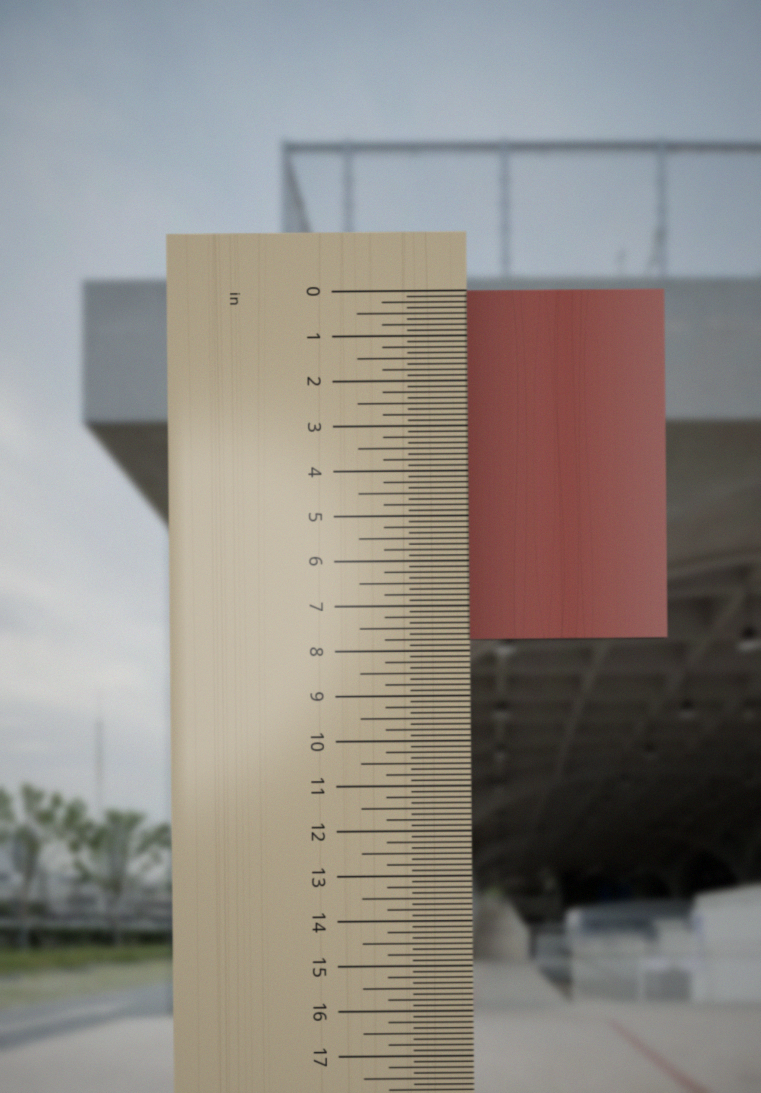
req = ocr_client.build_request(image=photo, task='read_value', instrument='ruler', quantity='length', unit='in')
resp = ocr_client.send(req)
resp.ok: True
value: 7.75 in
